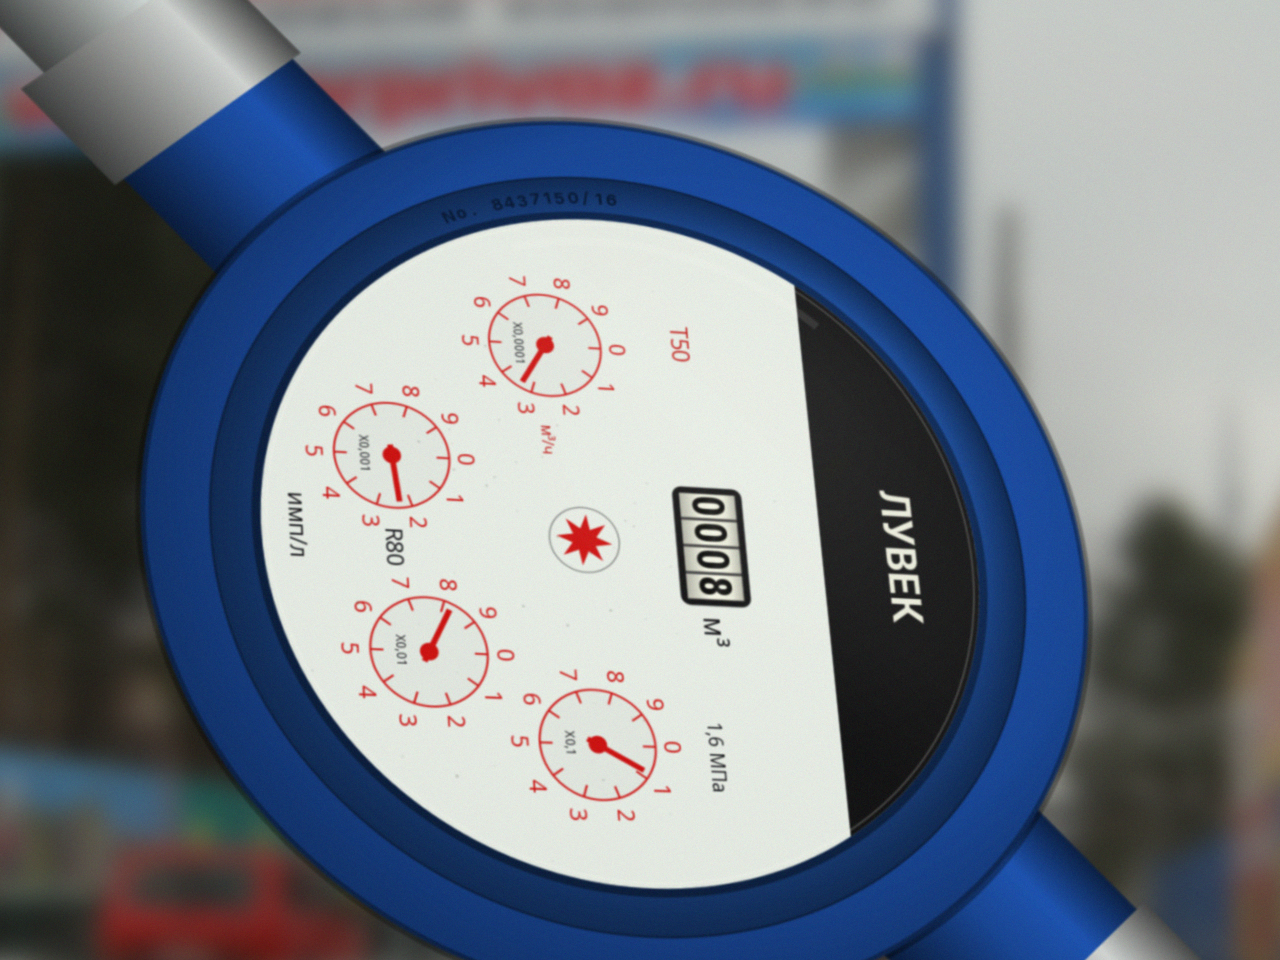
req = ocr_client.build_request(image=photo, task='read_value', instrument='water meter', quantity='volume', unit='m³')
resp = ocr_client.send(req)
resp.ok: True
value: 8.0823 m³
